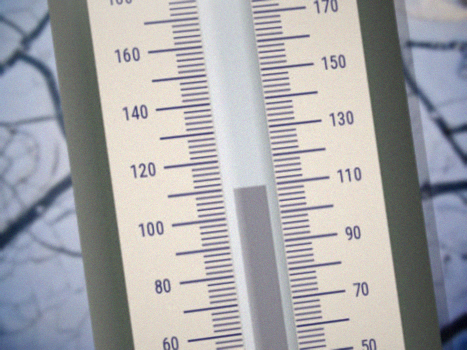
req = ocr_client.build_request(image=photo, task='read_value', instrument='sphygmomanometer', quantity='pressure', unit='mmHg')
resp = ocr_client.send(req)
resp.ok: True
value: 110 mmHg
